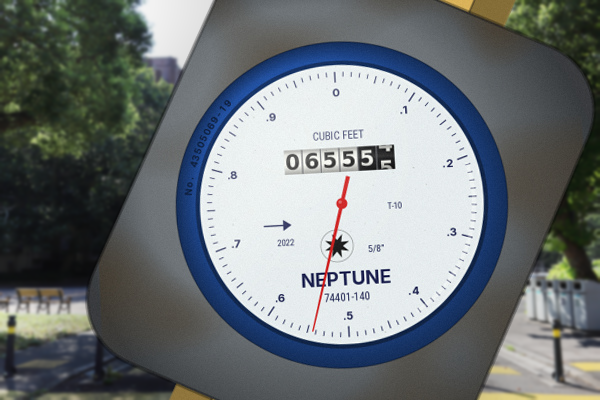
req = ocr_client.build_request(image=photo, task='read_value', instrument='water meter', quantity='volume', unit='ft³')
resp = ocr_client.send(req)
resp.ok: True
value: 65554.54 ft³
